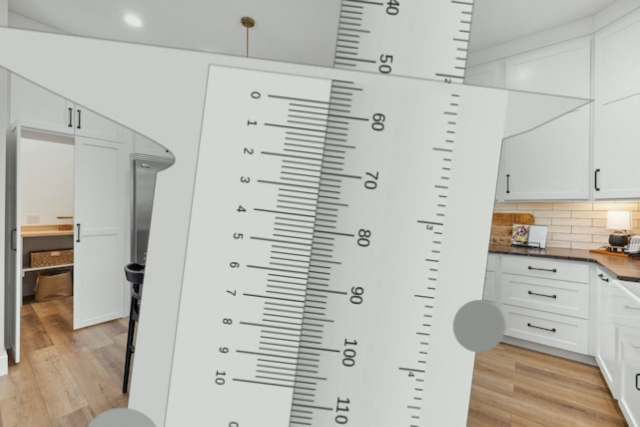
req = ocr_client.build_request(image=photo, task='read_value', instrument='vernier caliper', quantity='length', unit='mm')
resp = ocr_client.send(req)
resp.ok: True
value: 58.0 mm
